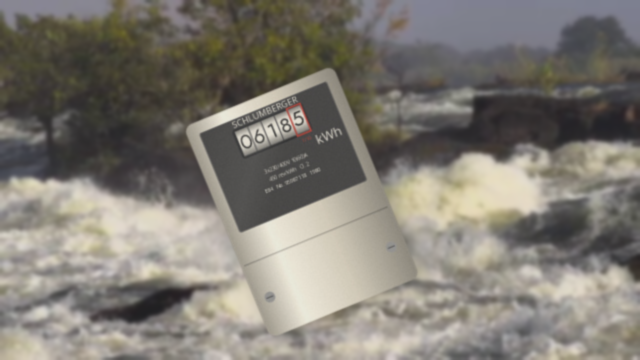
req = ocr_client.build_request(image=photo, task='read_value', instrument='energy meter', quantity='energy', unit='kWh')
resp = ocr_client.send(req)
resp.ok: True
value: 618.5 kWh
